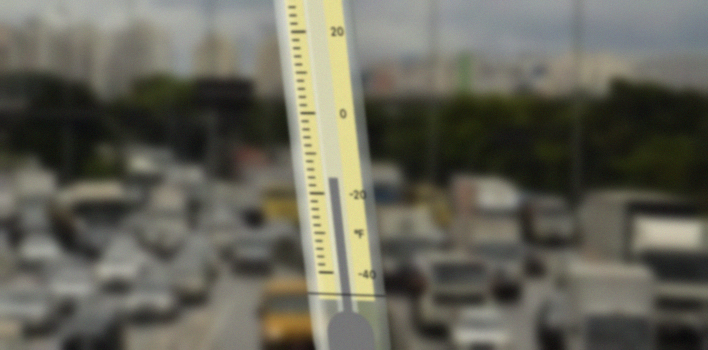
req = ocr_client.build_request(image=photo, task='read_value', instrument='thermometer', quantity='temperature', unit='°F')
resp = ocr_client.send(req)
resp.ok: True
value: -16 °F
